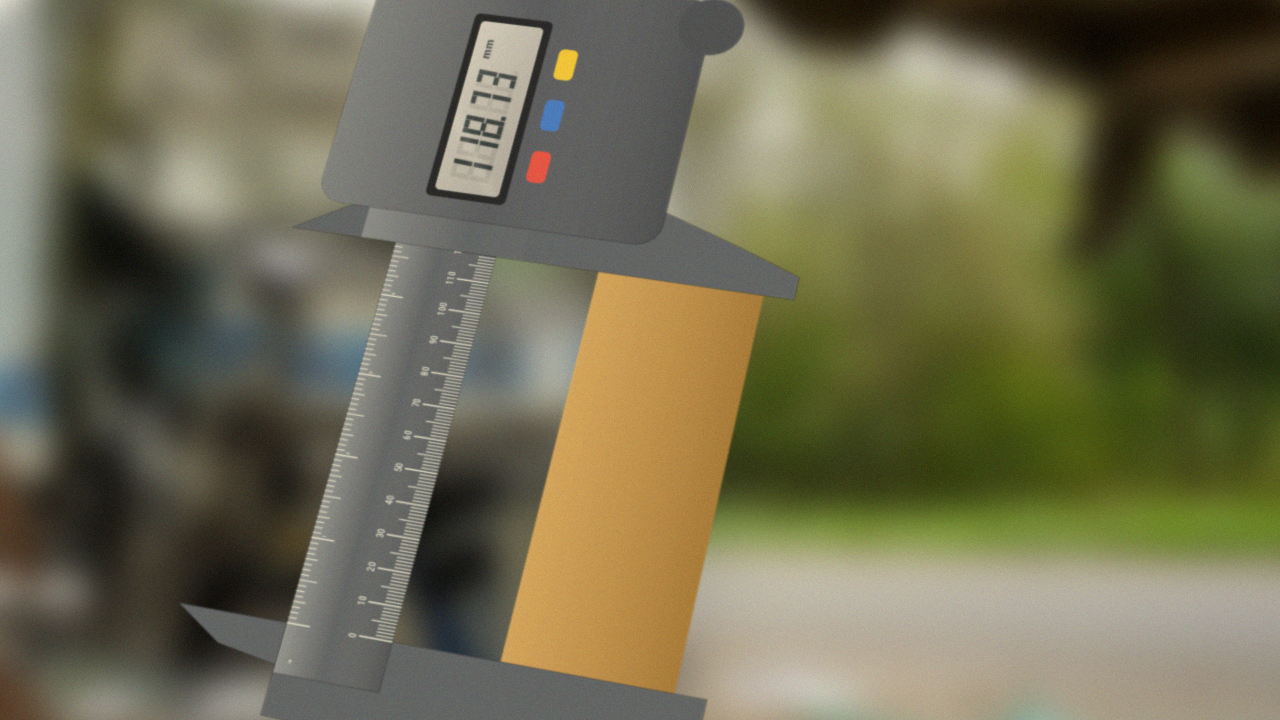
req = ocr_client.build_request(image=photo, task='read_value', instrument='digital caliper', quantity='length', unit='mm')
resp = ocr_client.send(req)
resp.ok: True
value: 118.73 mm
